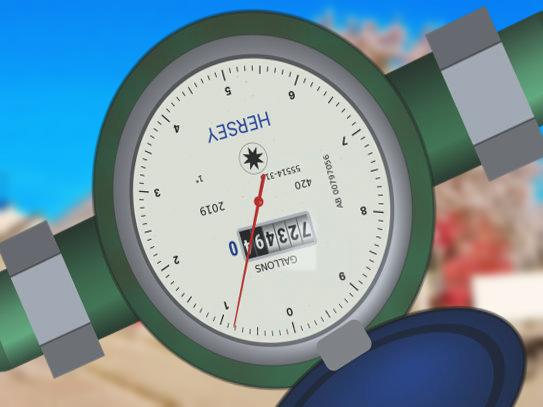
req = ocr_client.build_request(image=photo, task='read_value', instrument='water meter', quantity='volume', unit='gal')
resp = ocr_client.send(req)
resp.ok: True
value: 7234940.8 gal
